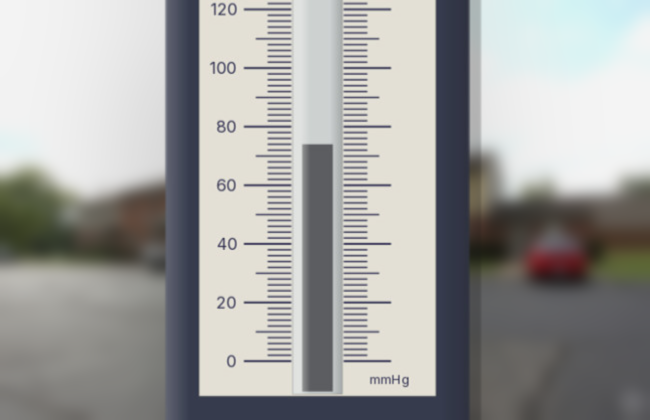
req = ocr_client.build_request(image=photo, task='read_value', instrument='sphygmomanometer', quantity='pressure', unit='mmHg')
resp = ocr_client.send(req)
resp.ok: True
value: 74 mmHg
